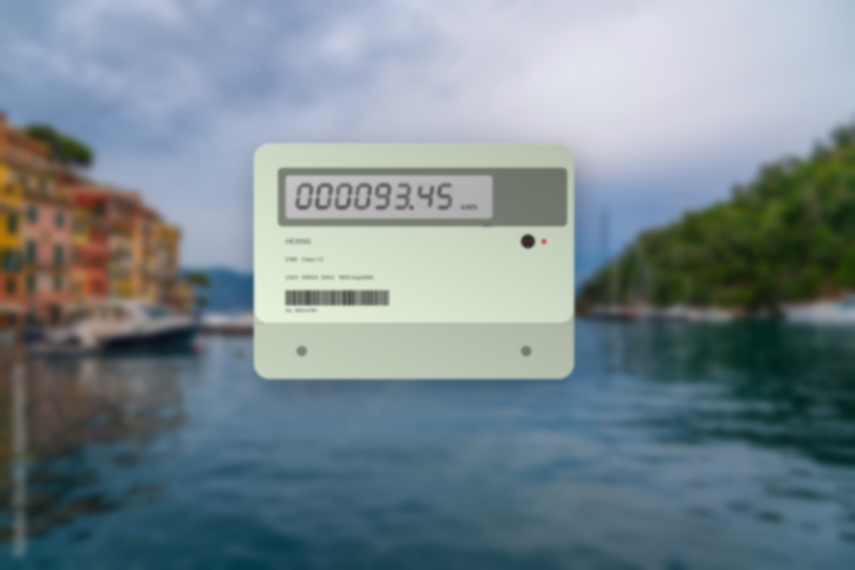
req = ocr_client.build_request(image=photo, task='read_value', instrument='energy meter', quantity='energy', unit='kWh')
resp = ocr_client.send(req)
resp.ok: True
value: 93.45 kWh
